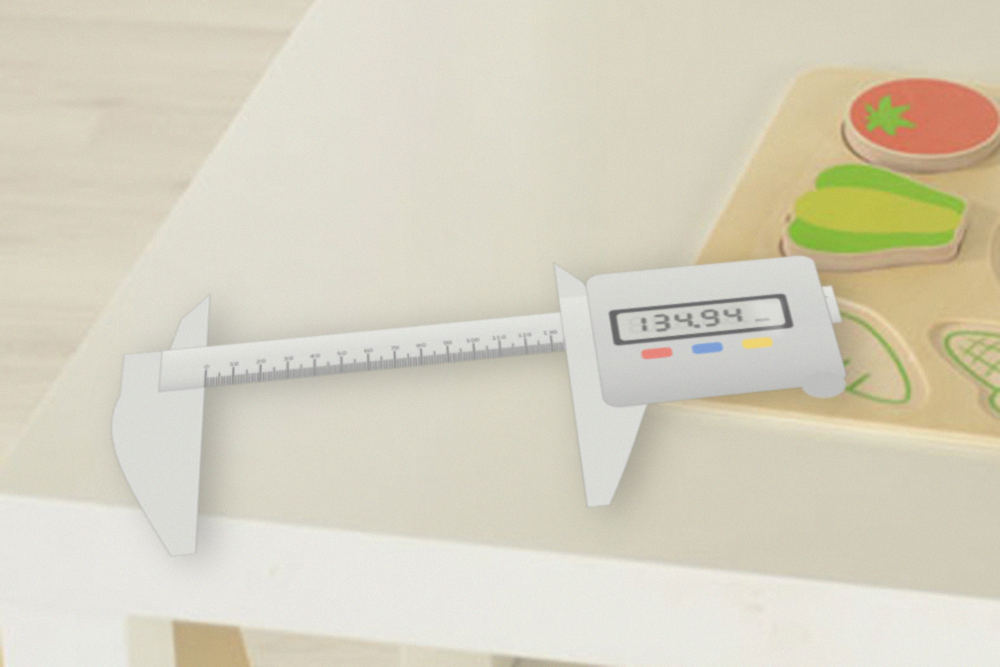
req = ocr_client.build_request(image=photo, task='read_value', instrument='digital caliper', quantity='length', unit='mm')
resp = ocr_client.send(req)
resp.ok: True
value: 134.94 mm
